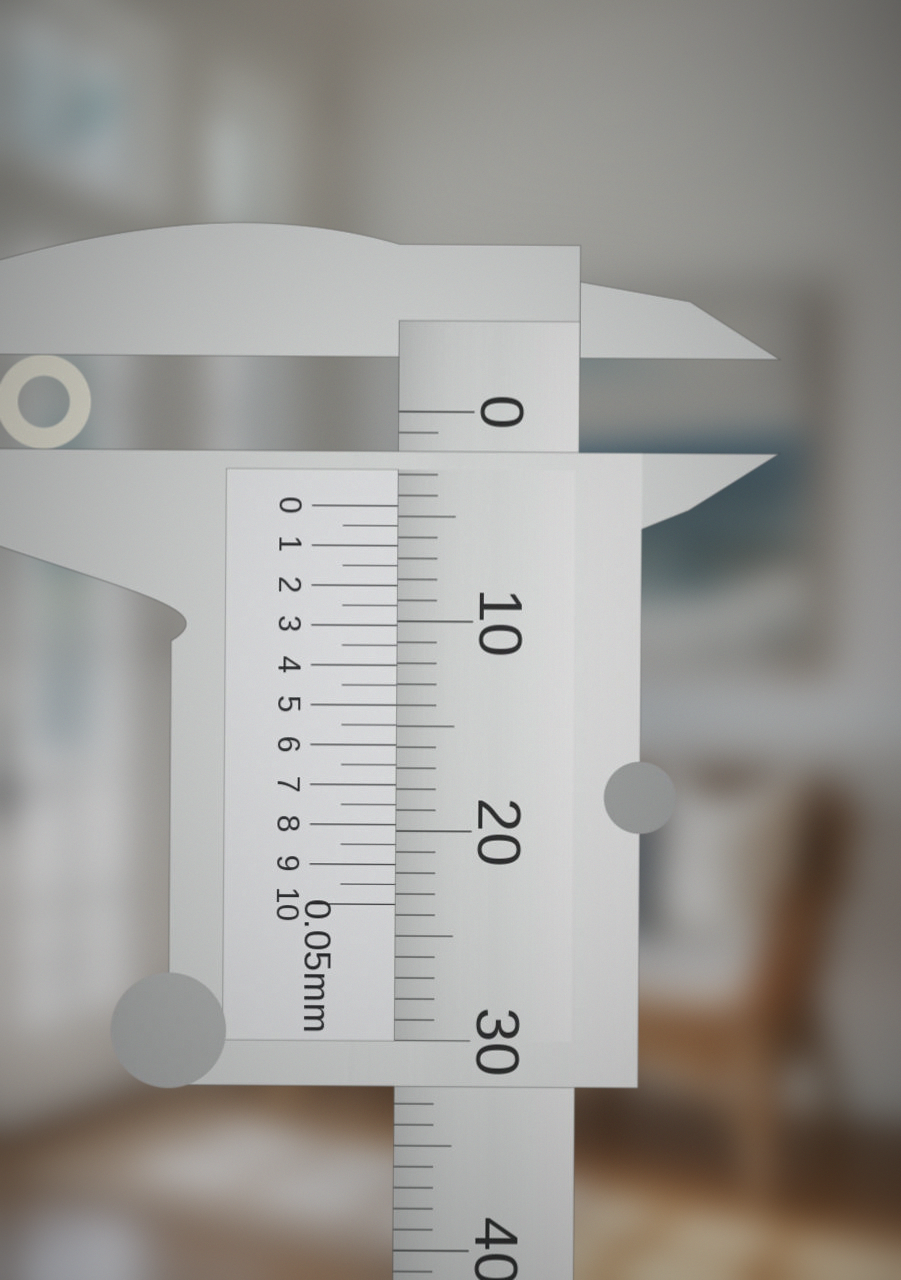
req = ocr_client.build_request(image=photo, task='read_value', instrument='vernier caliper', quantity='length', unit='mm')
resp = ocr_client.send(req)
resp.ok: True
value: 4.5 mm
